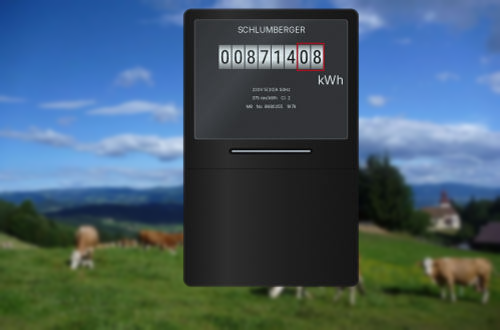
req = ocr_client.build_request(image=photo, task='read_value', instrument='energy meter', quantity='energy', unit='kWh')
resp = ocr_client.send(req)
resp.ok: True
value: 8714.08 kWh
